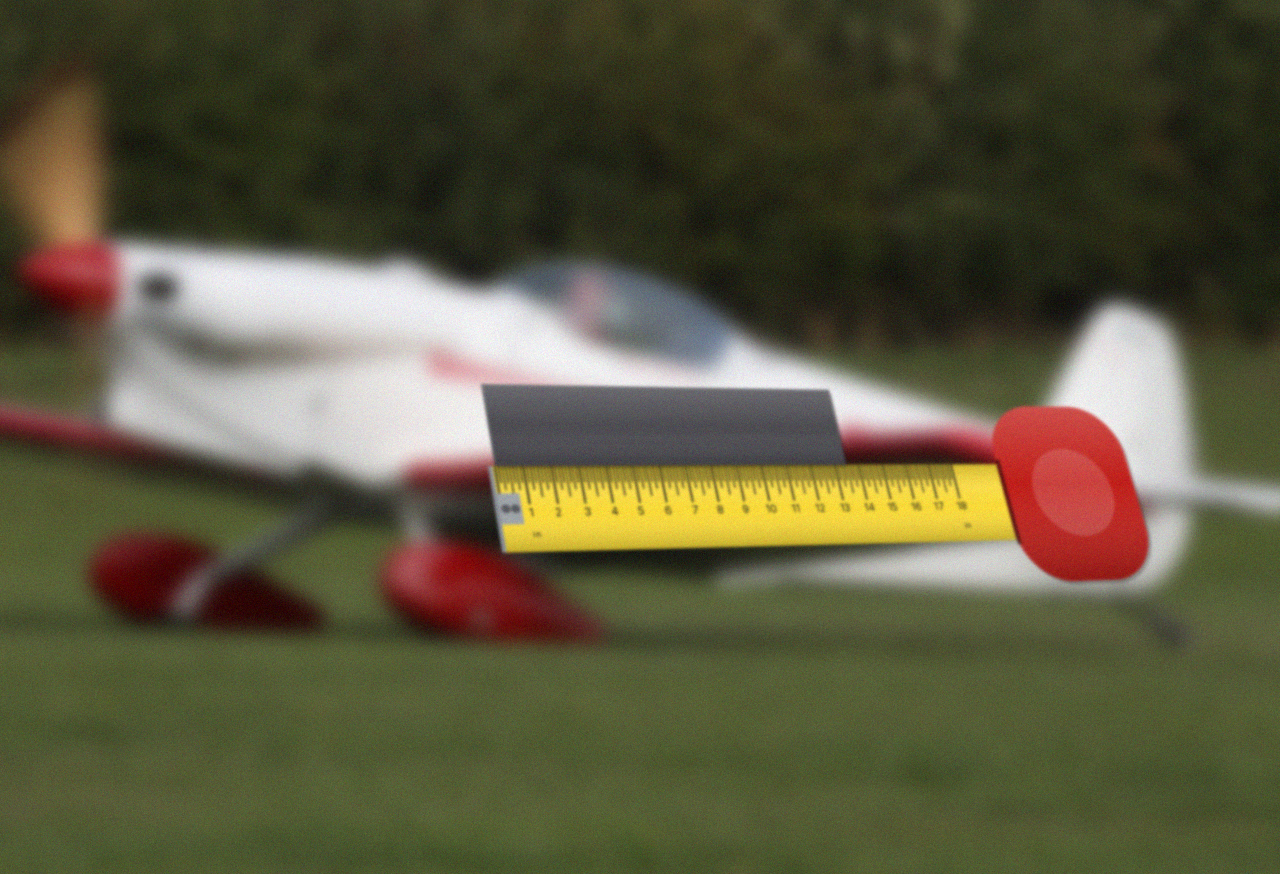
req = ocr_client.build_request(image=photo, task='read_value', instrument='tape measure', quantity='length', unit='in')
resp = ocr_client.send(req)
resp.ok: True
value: 13.5 in
